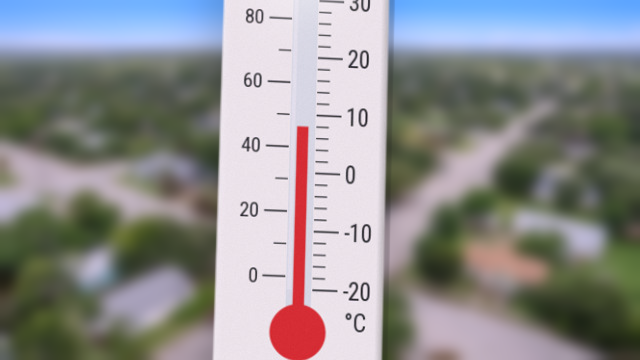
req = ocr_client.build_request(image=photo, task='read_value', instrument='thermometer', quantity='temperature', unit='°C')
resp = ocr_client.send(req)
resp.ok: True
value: 8 °C
